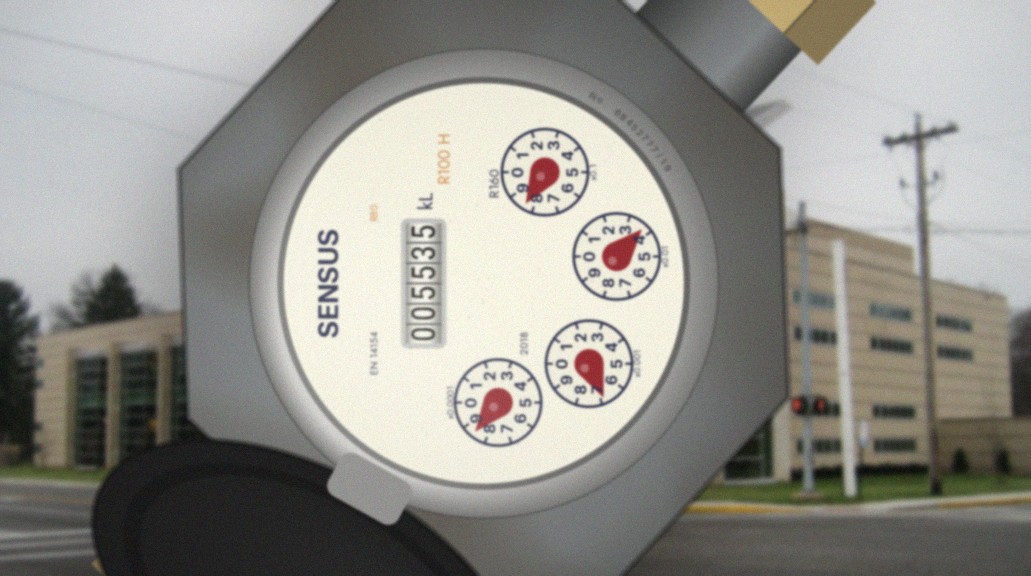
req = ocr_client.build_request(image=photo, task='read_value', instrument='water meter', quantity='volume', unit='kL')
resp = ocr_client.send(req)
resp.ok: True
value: 5535.8368 kL
